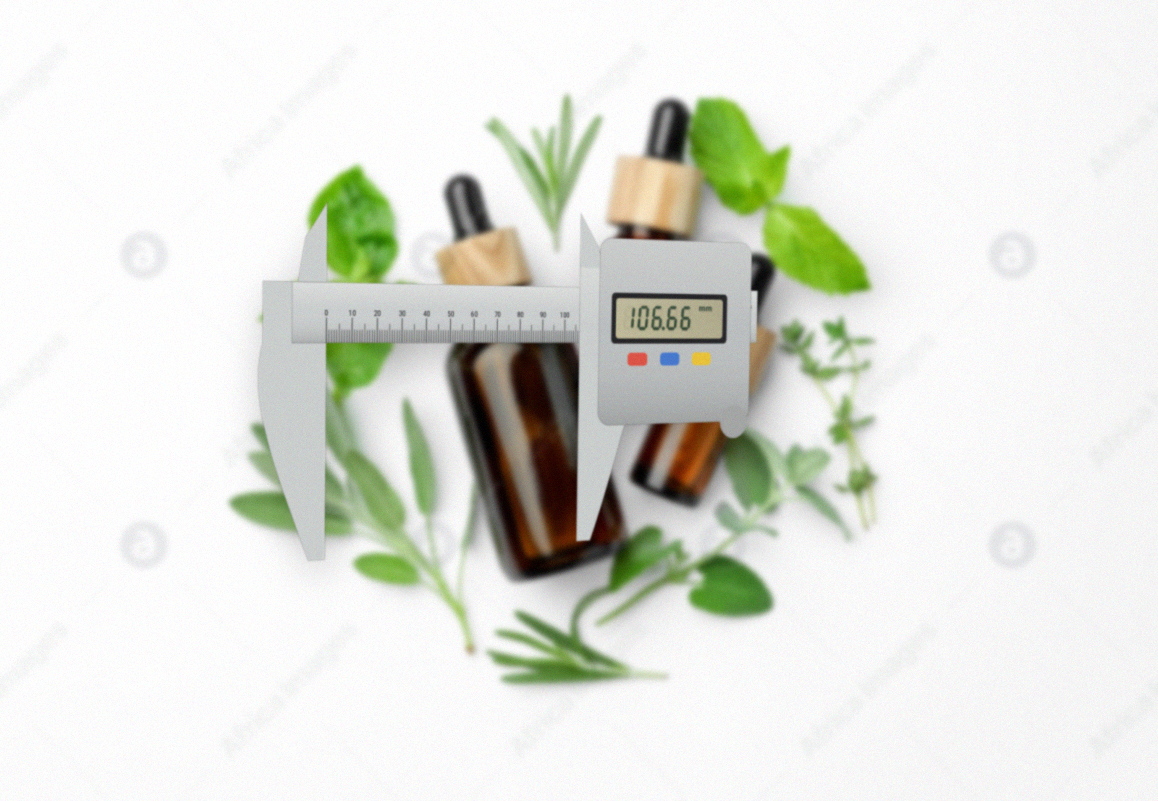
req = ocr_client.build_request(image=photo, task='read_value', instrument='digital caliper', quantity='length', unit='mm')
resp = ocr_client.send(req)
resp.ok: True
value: 106.66 mm
